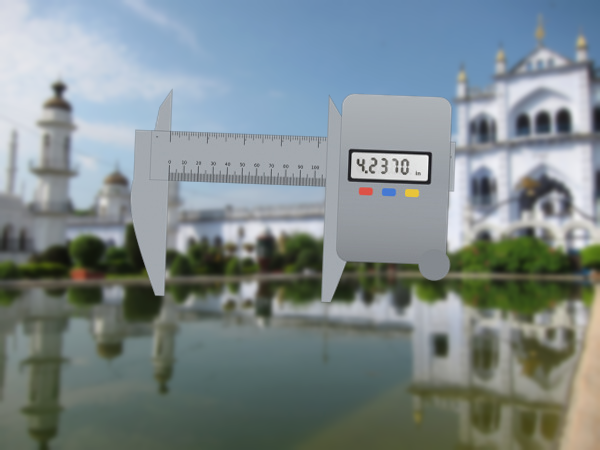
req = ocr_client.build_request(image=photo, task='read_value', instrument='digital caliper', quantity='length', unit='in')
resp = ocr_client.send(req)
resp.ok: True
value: 4.2370 in
